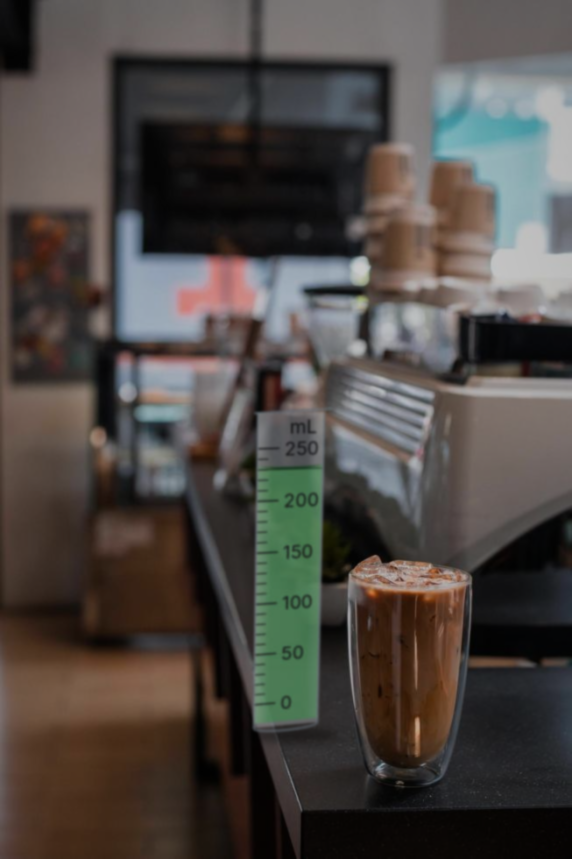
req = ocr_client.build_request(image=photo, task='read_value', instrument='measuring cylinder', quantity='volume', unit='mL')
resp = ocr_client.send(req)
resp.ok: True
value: 230 mL
